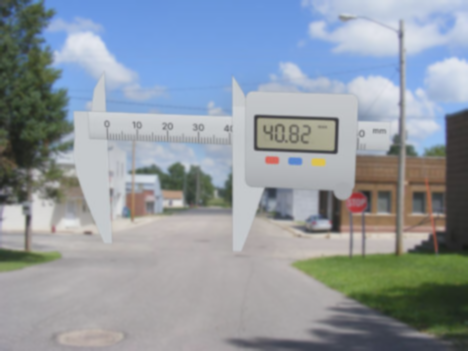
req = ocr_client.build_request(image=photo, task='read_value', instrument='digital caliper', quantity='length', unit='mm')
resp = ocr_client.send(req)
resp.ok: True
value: 40.82 mm
